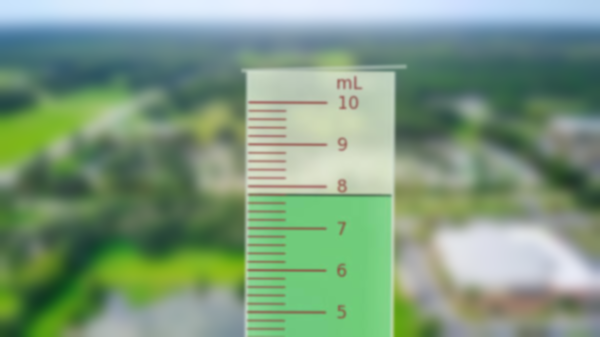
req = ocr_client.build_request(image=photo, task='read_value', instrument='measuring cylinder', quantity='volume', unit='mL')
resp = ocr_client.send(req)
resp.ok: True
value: 7.8 mL
